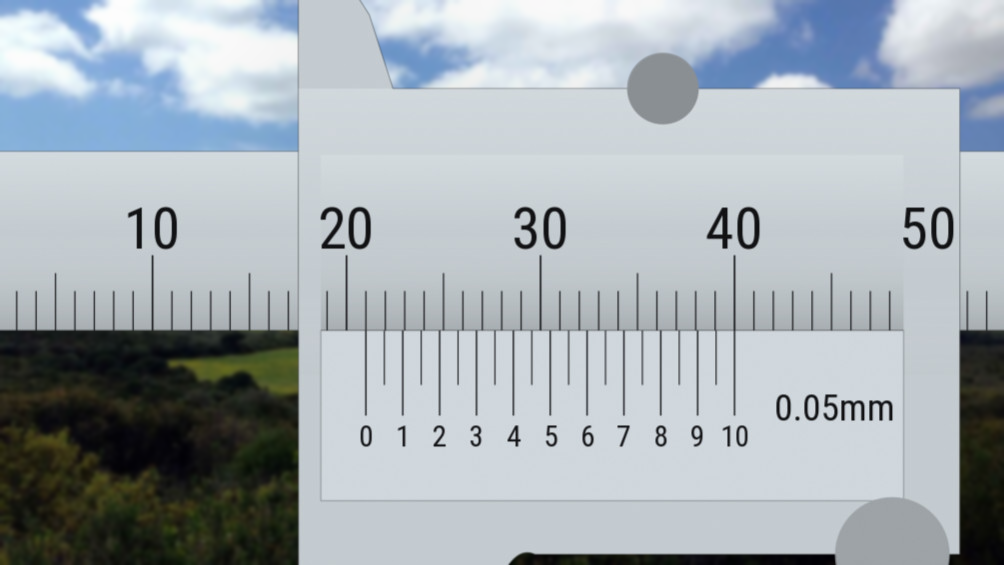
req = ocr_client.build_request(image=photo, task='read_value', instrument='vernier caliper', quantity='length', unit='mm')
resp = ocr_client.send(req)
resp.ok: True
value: 21.0 mm
